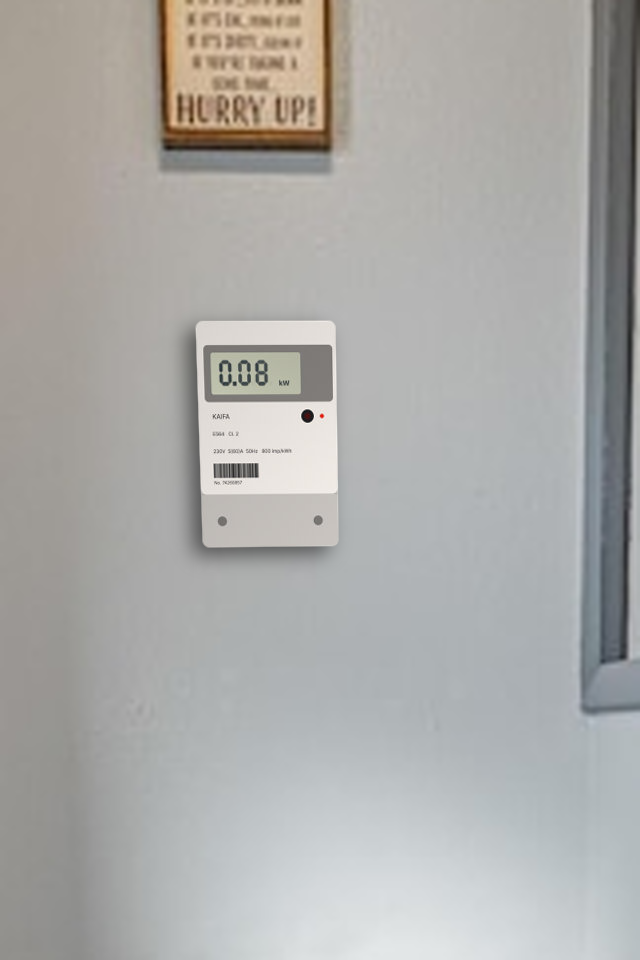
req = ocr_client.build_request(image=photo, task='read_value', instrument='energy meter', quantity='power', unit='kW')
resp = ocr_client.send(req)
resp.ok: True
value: 0.08 kW
